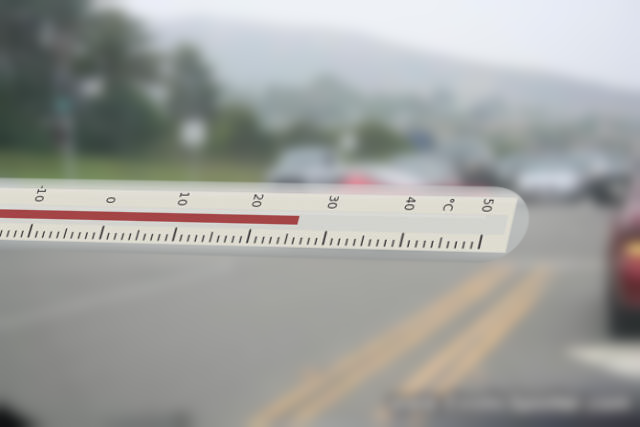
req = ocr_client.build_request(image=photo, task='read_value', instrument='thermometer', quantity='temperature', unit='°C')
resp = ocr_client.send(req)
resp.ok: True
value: 26 °C
